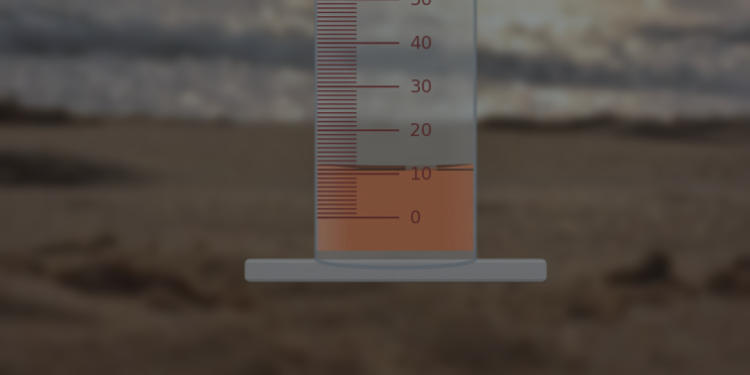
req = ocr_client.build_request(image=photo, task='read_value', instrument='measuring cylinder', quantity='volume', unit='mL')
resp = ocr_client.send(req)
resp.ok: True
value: 11 mL
